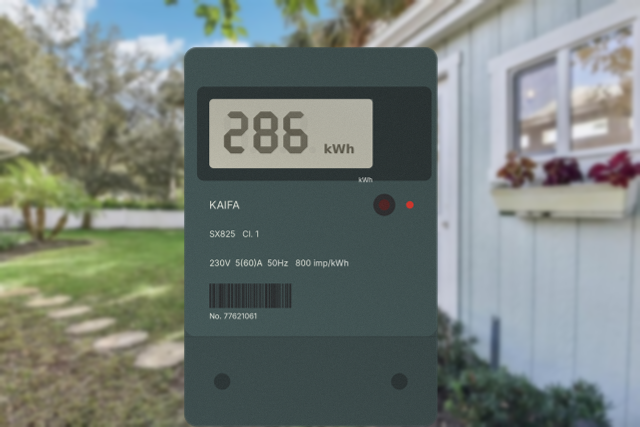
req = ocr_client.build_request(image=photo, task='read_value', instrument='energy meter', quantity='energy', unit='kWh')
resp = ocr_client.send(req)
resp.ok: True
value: 286 kWh
